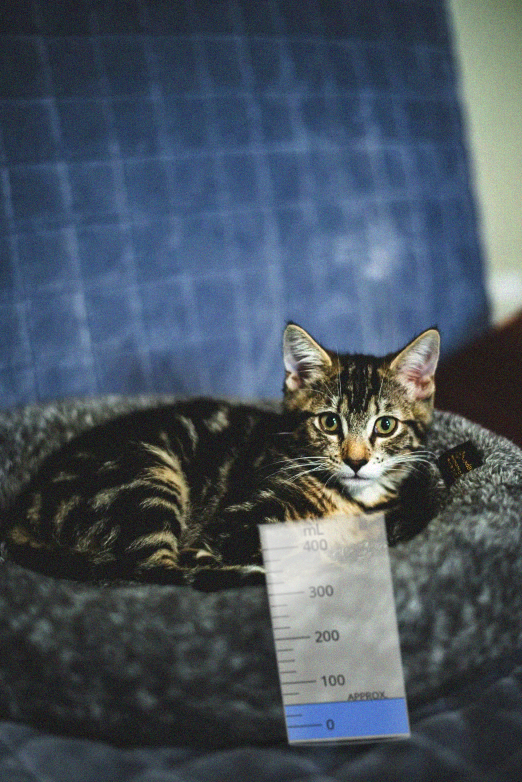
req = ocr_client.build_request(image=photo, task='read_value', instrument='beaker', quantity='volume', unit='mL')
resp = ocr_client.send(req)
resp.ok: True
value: 50 mL
